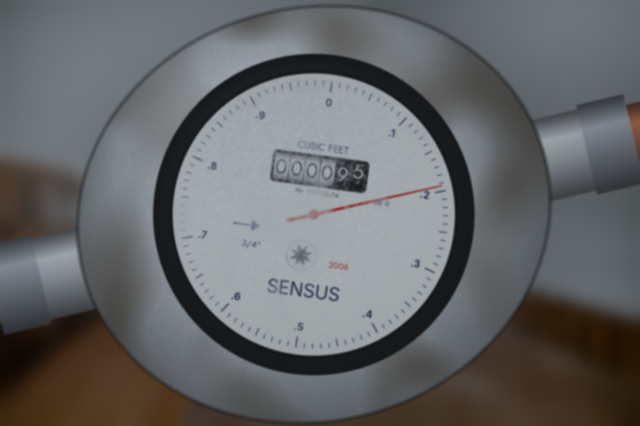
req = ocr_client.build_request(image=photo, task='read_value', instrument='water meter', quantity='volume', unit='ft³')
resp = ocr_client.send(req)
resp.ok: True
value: 95.19 ft³
